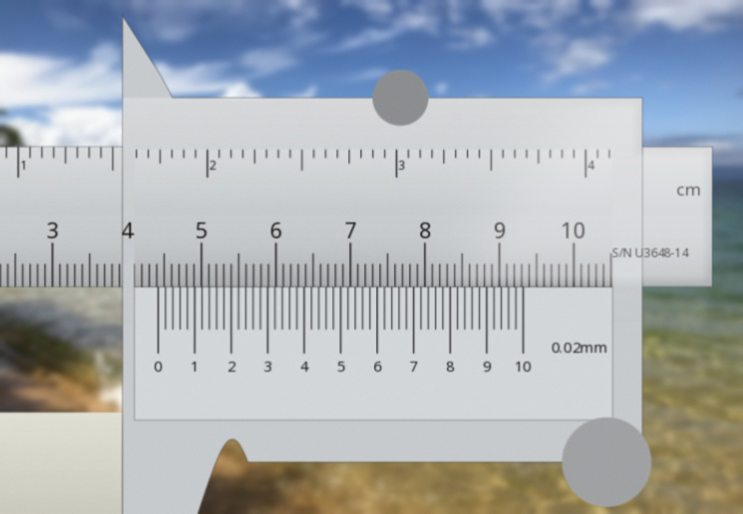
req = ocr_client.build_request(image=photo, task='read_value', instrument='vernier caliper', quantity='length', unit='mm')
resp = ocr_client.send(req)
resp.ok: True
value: 44.2 mm
